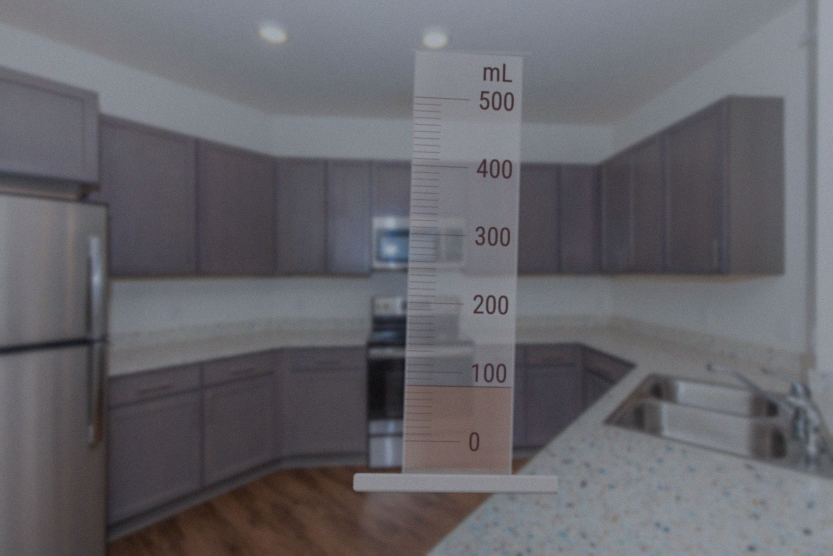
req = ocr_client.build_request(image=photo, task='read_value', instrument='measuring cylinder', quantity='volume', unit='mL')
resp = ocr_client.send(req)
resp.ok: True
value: 80 mL
